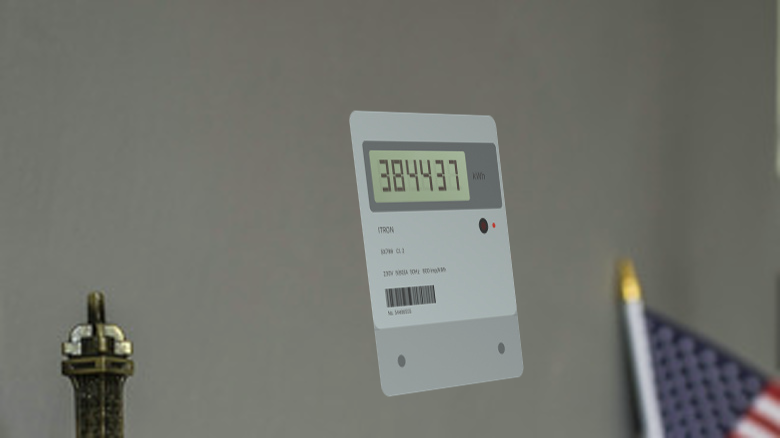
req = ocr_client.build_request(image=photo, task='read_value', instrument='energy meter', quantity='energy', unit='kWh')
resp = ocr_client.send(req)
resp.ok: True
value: 384437 kWh
